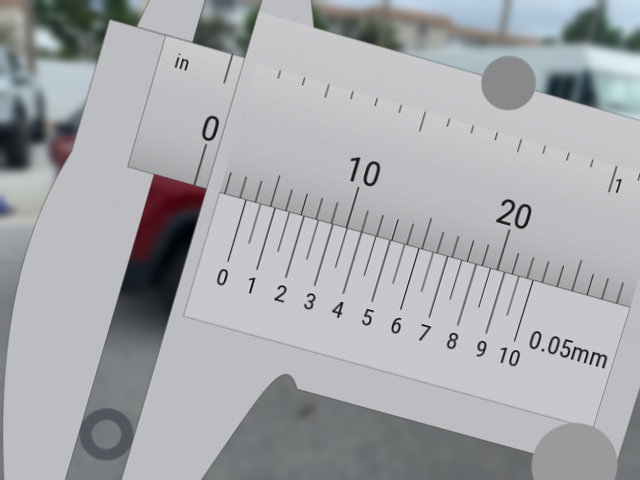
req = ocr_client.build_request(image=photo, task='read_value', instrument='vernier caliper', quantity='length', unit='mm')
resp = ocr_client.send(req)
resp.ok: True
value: 3.4 mm
